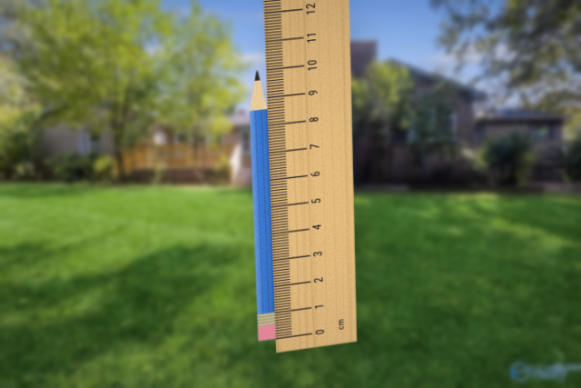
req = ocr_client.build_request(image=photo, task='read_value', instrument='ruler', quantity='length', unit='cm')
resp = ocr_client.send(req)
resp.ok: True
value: 10 cm
